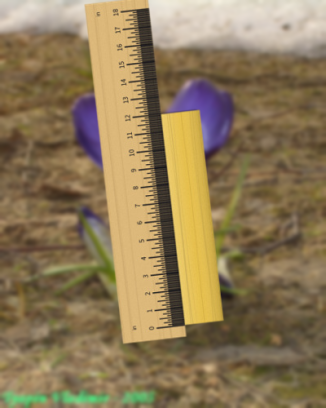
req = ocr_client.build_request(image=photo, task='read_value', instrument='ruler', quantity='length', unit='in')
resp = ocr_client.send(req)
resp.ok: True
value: 12 in
